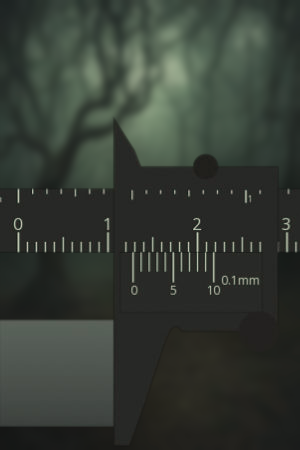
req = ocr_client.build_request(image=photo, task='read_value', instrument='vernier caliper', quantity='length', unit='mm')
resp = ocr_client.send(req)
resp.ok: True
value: 12.8 mm
